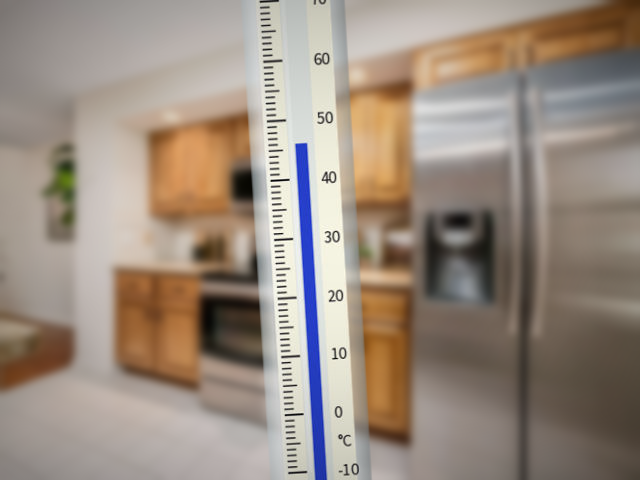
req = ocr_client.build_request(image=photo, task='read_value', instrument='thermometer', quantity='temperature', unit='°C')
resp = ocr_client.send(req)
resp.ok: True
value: 46 °C
